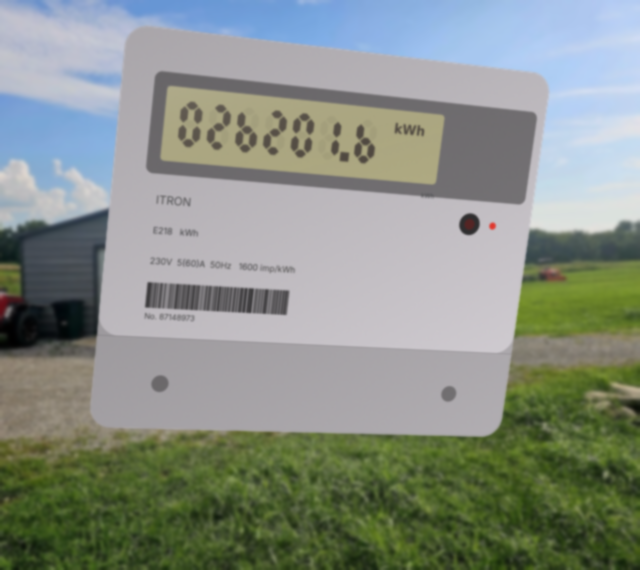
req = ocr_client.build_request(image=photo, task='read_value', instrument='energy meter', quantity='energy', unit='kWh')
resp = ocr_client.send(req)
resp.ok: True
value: 26201.6 kWh
